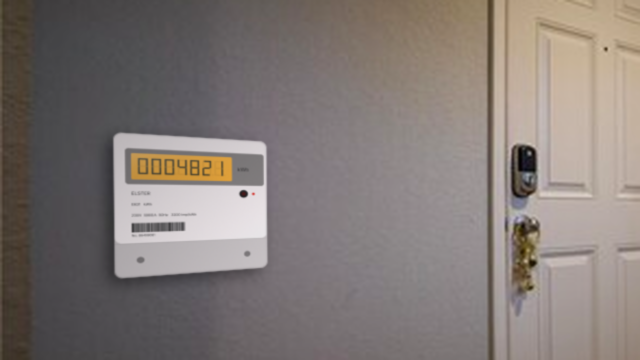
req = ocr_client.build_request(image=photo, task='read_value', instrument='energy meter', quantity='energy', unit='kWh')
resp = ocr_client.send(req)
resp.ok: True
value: 4821 kWh
